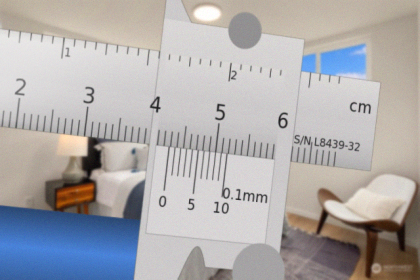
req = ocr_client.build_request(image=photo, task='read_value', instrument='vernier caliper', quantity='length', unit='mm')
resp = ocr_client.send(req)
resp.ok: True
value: 42.8 mm
